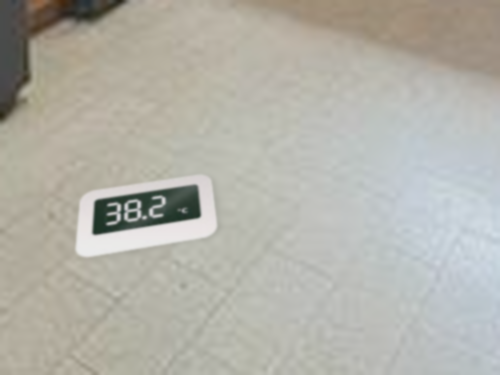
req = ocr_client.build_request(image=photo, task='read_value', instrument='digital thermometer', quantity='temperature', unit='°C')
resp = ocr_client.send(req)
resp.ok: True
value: 38.2 °C
